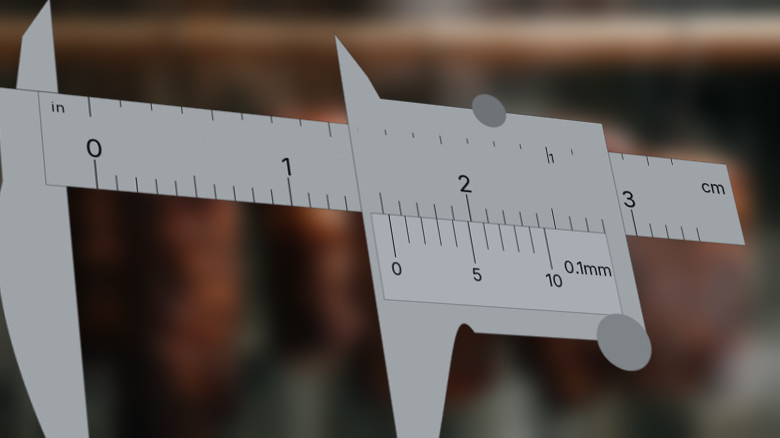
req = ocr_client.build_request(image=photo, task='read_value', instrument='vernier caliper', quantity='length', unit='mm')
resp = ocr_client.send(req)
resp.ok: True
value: 15.3 mm
